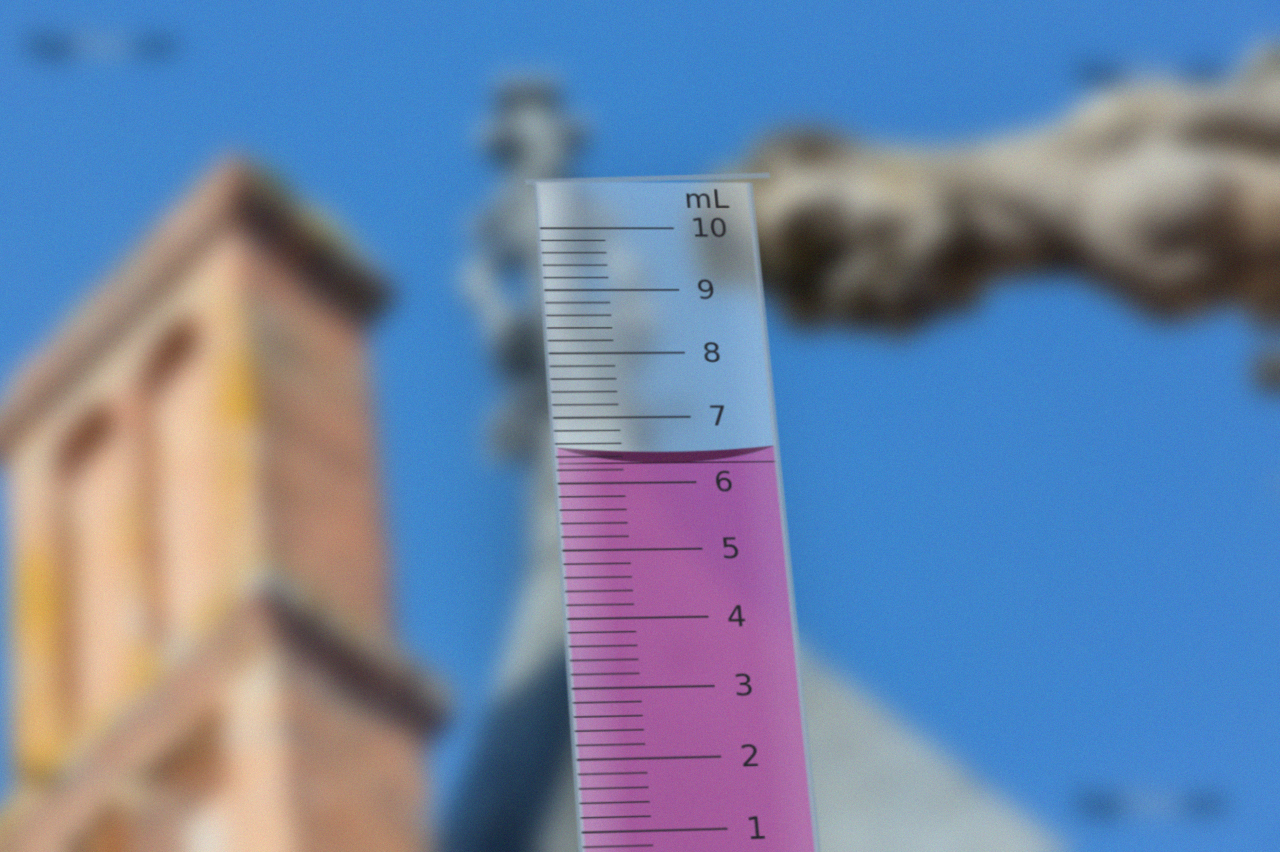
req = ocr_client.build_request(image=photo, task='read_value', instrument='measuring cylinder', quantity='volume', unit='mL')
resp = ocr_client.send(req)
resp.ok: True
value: 6.3 mL
